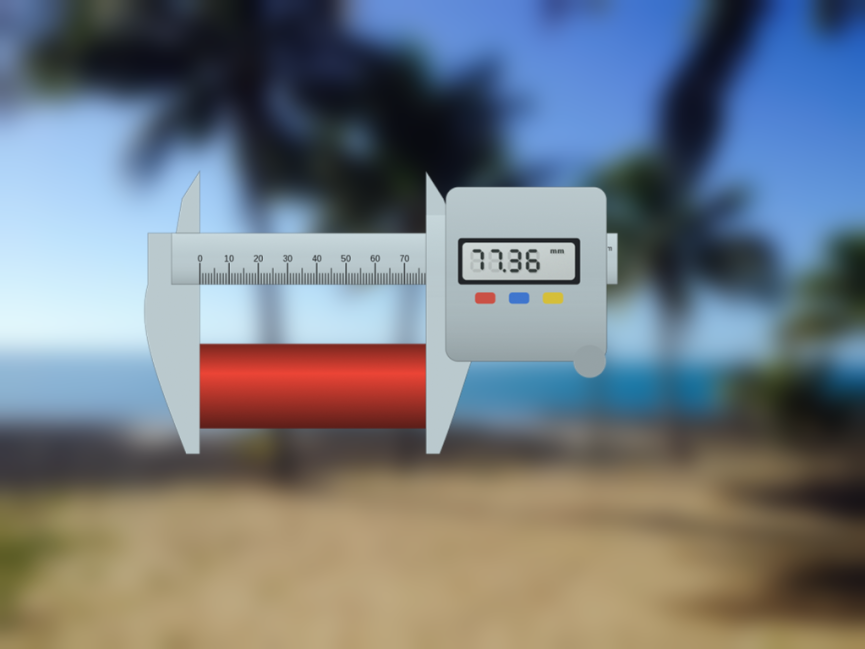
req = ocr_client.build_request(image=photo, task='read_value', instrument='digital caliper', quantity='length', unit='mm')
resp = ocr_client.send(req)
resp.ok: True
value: 77.36 mm
